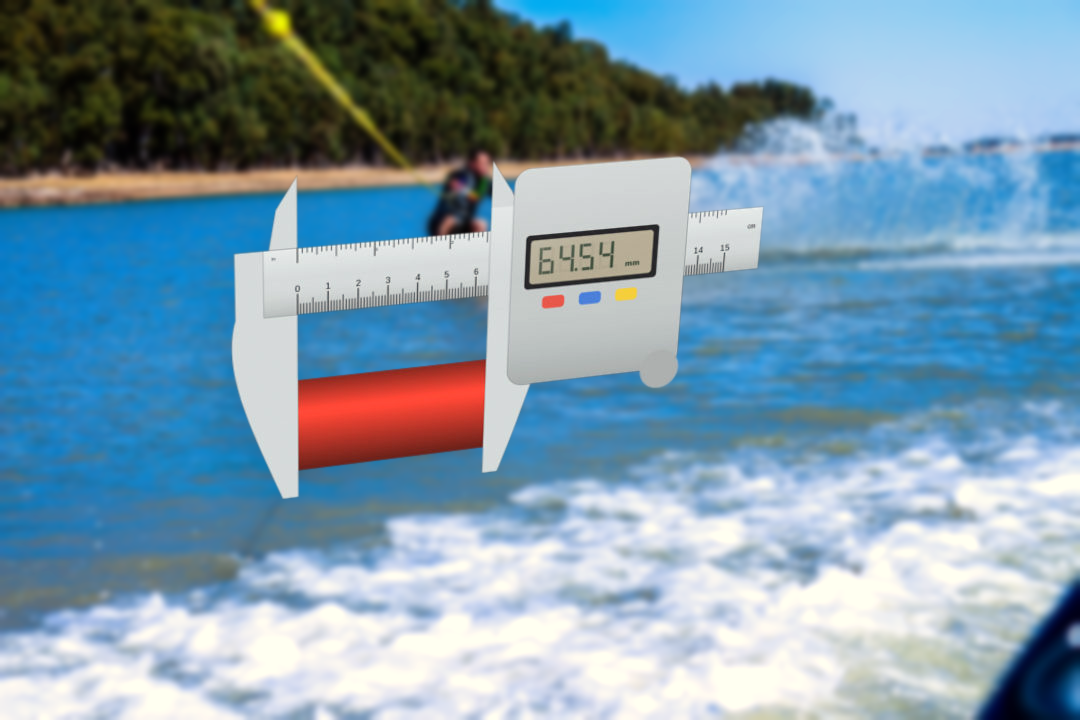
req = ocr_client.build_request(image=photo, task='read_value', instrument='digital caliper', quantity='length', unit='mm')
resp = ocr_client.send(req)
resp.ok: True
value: 64.54 mm
